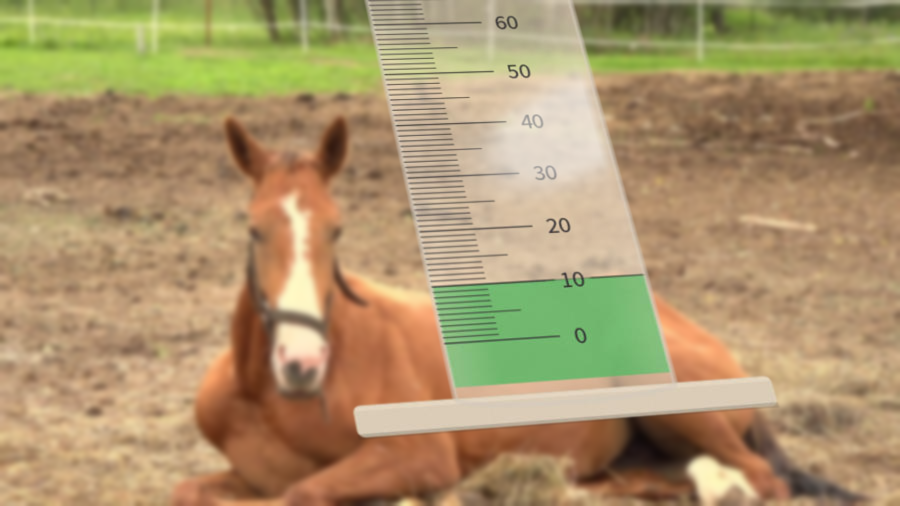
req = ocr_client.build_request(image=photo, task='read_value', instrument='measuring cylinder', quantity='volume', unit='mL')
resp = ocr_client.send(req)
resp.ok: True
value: 10 mL
